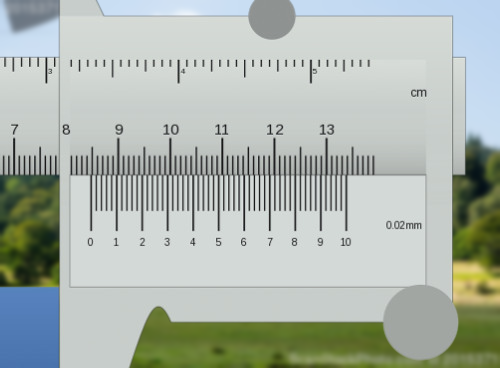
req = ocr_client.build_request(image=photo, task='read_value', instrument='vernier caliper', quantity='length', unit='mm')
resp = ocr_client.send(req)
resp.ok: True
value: 84.8 mm
